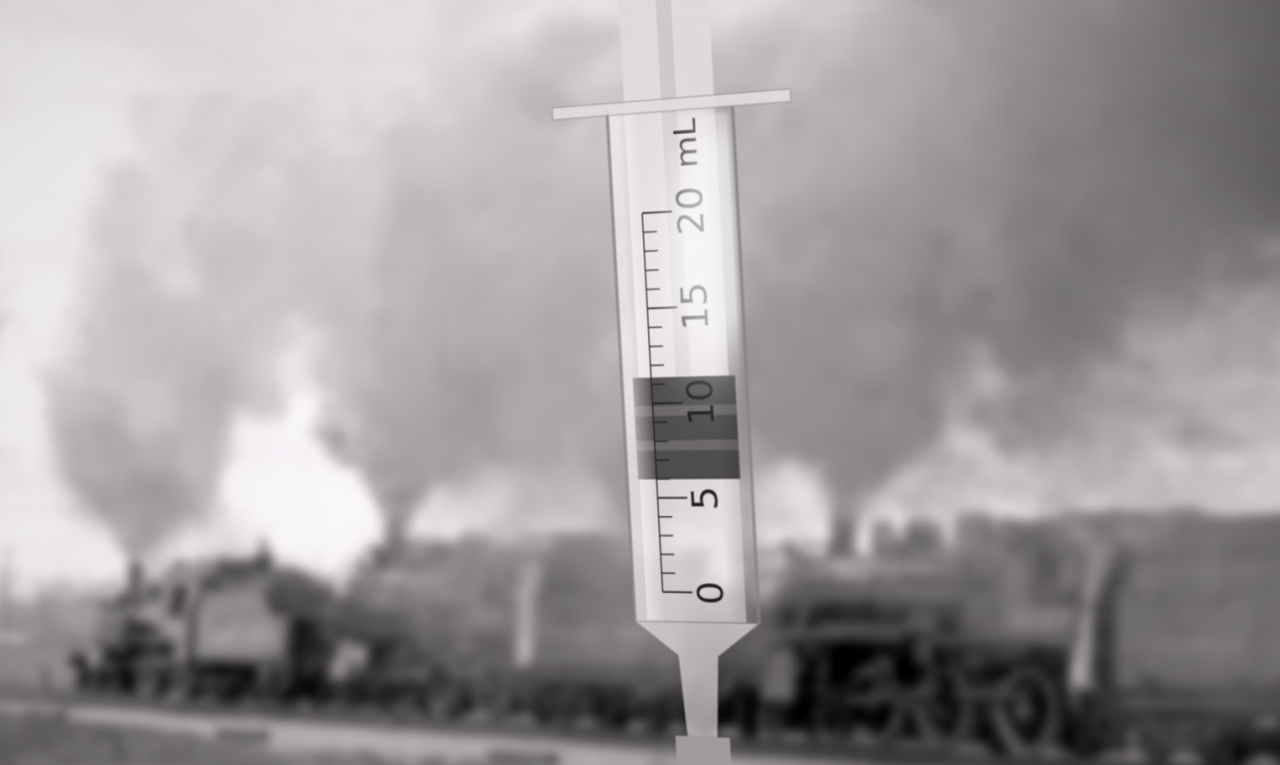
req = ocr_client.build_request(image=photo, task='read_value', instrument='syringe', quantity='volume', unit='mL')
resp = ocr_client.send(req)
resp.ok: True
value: 6 mL
